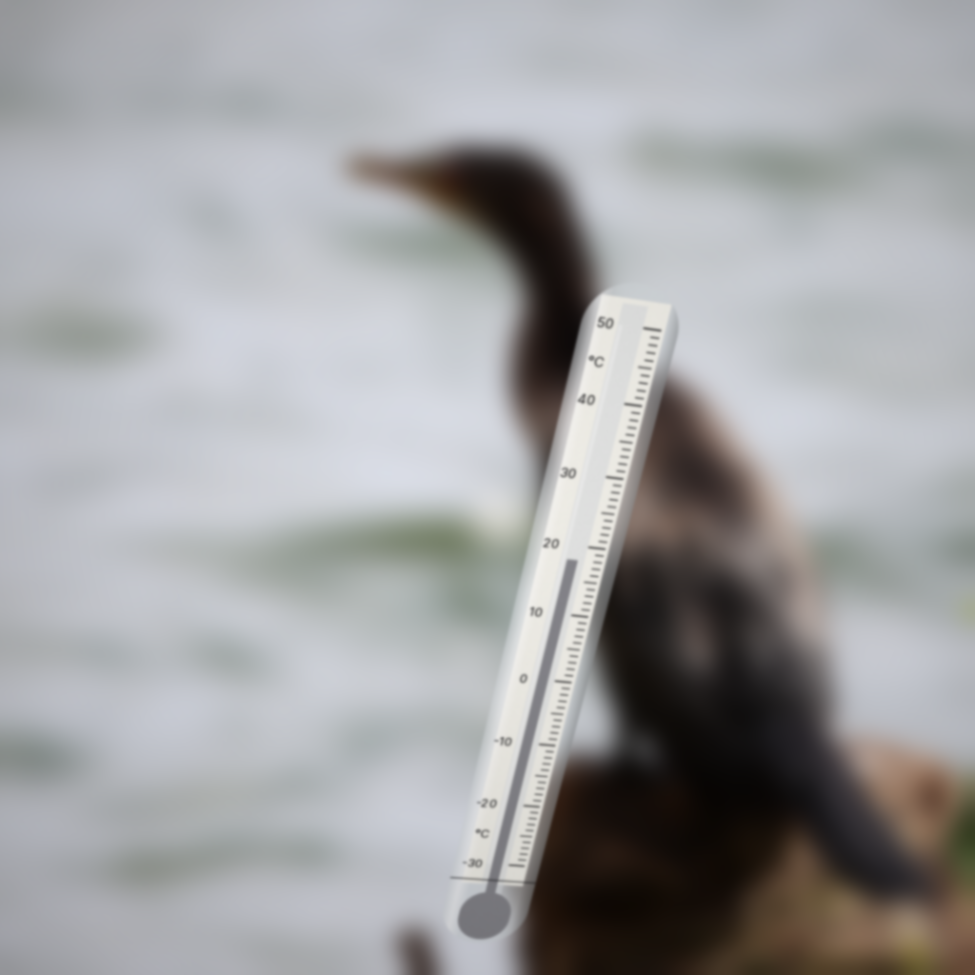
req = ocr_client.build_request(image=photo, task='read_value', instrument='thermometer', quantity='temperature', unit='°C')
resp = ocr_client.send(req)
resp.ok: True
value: 18 °C
